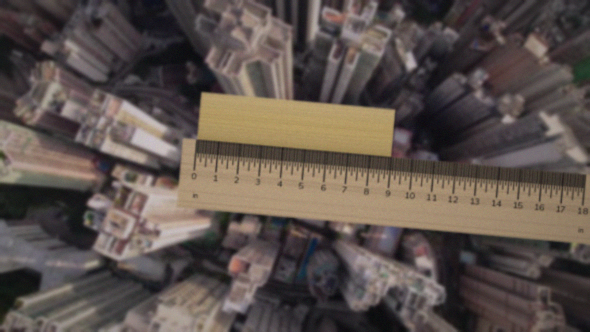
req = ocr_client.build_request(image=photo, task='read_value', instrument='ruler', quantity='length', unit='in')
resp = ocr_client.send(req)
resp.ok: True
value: 9 in
